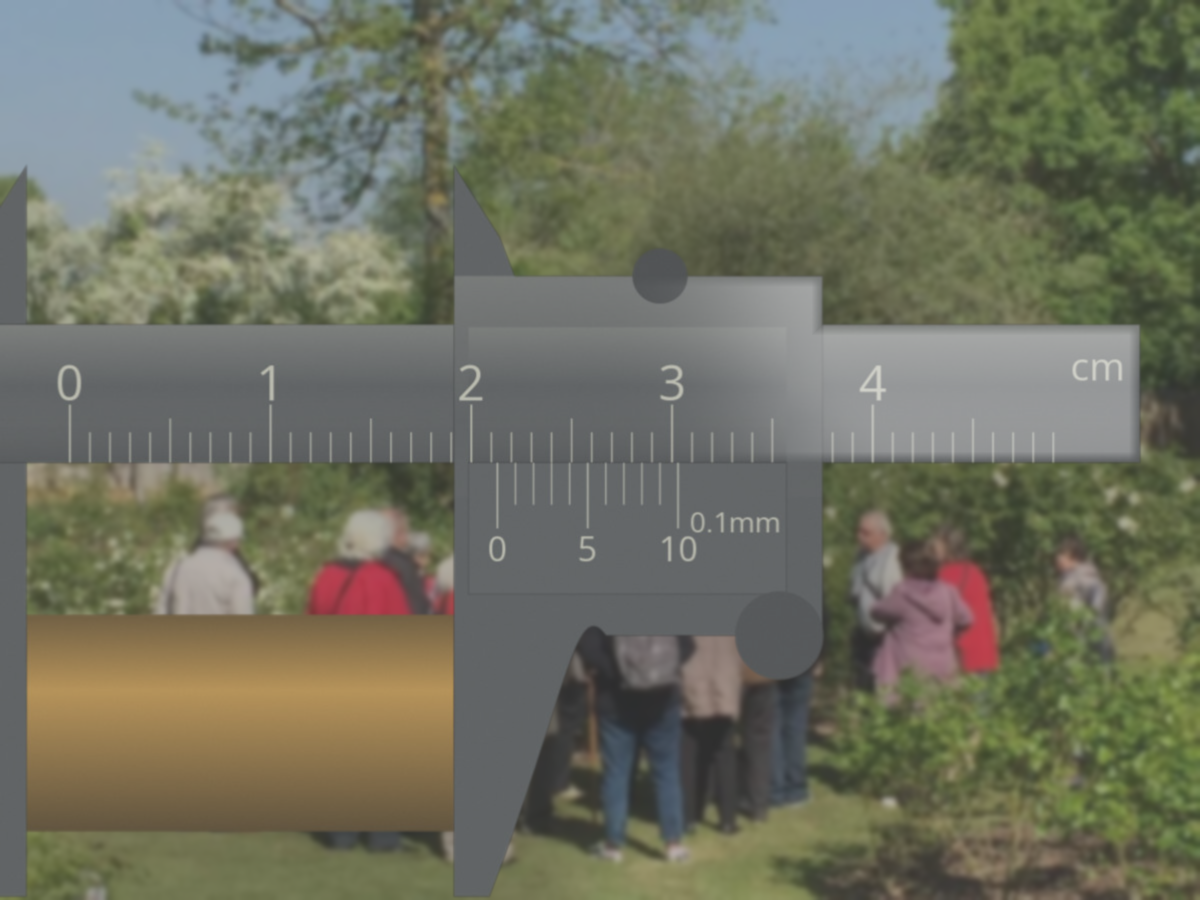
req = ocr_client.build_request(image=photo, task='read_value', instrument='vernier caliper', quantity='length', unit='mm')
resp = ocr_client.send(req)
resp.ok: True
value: 21.3 mm
